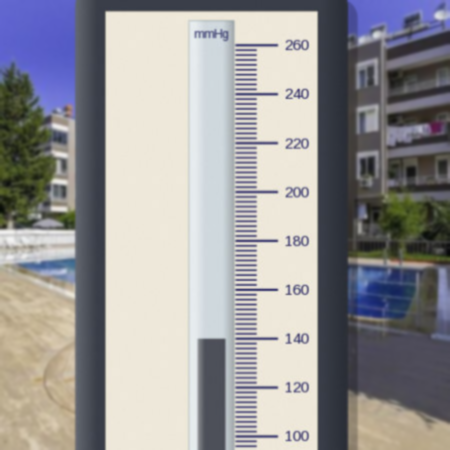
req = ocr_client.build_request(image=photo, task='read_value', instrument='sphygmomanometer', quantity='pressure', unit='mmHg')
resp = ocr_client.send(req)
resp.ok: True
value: 140 mmHg
